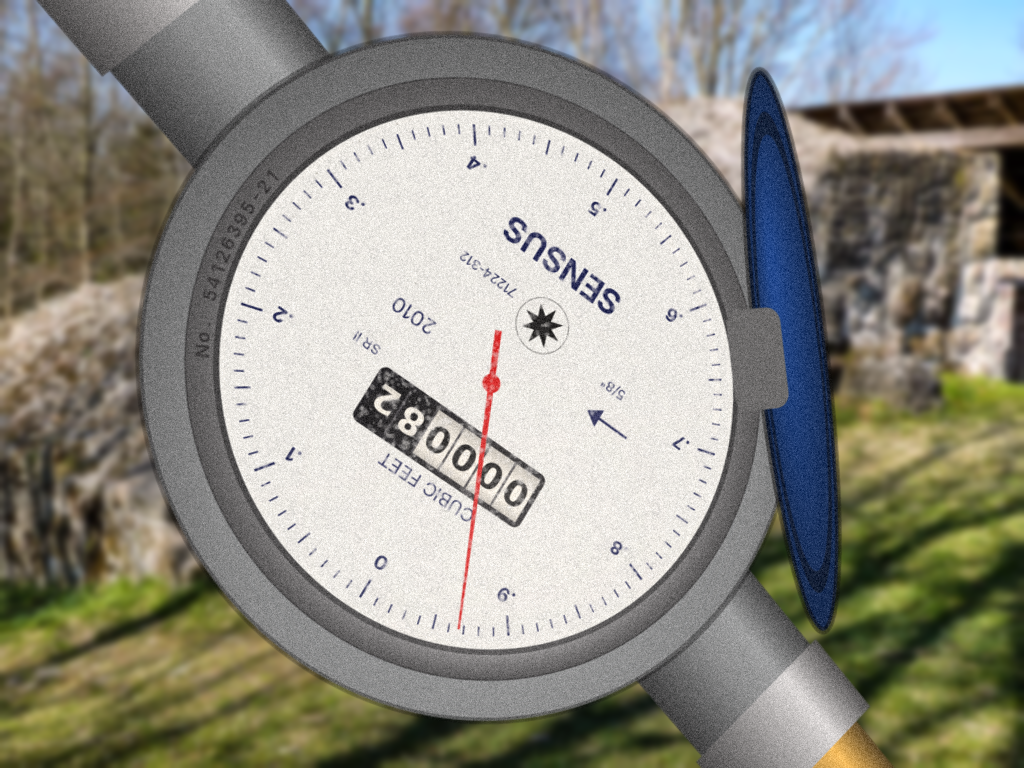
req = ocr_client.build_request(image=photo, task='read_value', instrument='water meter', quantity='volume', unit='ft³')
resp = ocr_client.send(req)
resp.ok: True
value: 81.93 ft³
